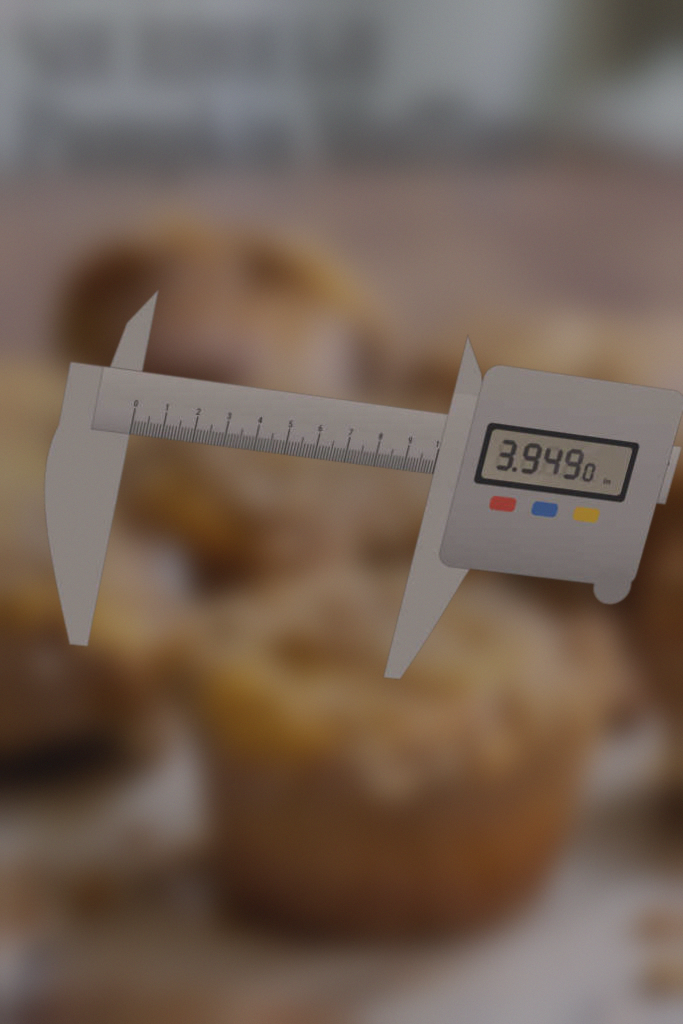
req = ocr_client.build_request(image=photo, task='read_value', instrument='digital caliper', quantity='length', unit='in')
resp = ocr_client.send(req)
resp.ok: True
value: 3.9490 in
